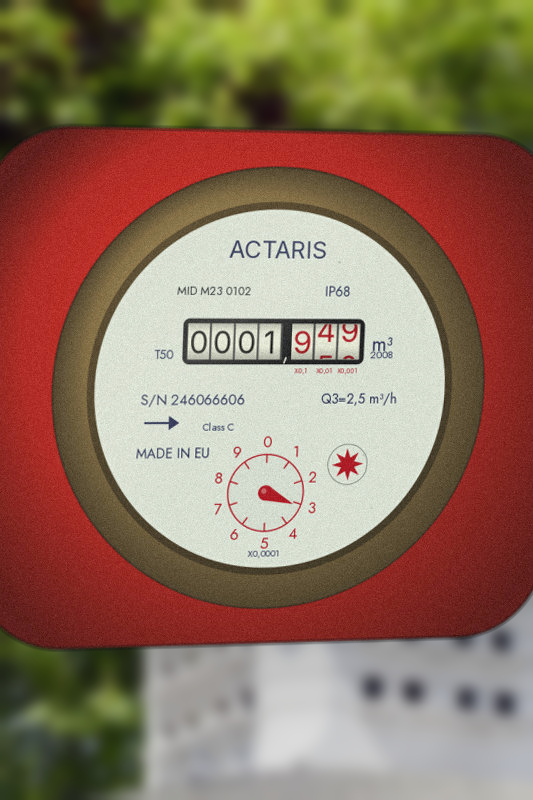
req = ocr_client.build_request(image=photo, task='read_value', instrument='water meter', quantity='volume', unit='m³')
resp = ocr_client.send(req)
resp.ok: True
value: 1.9493 m³
